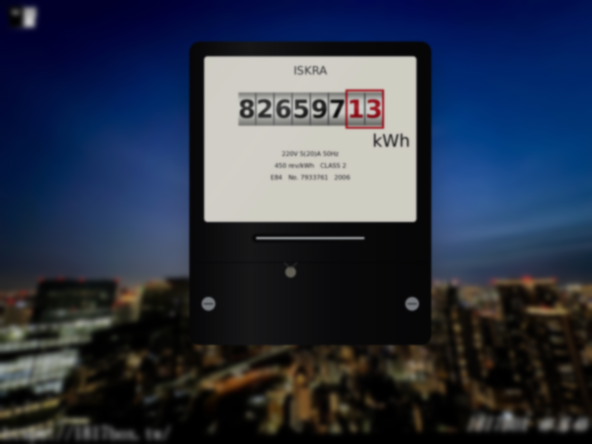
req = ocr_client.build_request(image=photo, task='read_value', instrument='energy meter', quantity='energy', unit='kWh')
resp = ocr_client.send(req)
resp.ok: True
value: 826597.13 kWh
